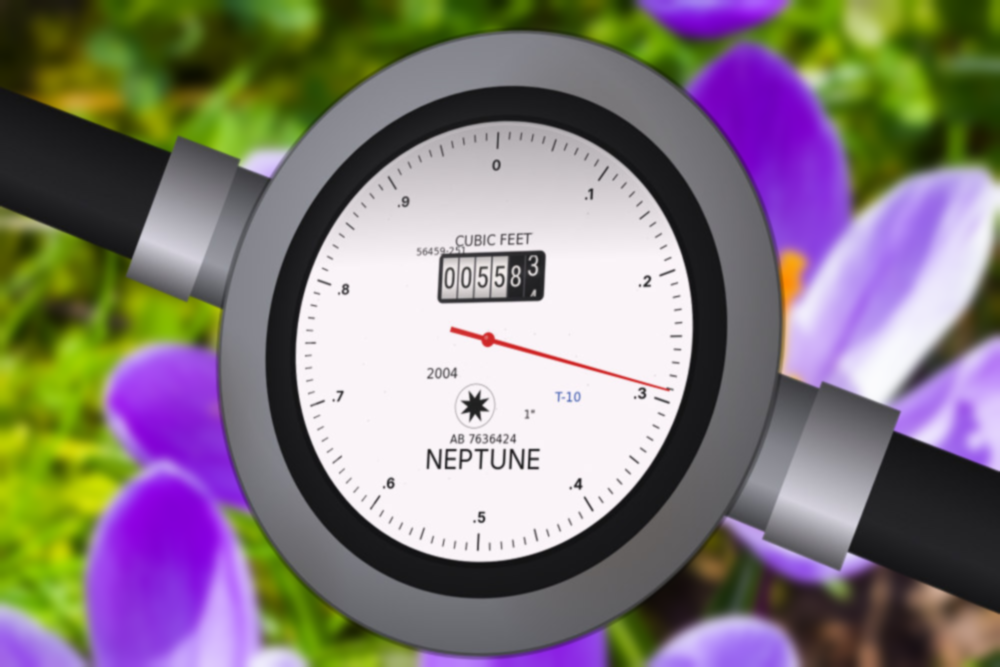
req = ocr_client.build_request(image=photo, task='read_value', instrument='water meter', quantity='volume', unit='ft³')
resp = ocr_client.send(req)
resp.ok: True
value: 5583.29 ft³
